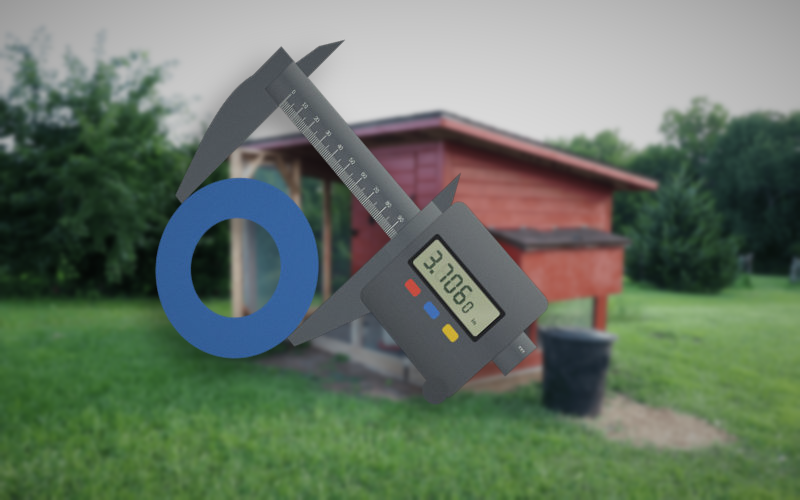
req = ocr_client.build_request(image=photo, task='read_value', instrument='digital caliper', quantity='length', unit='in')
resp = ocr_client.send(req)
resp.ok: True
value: 3.7060 in
